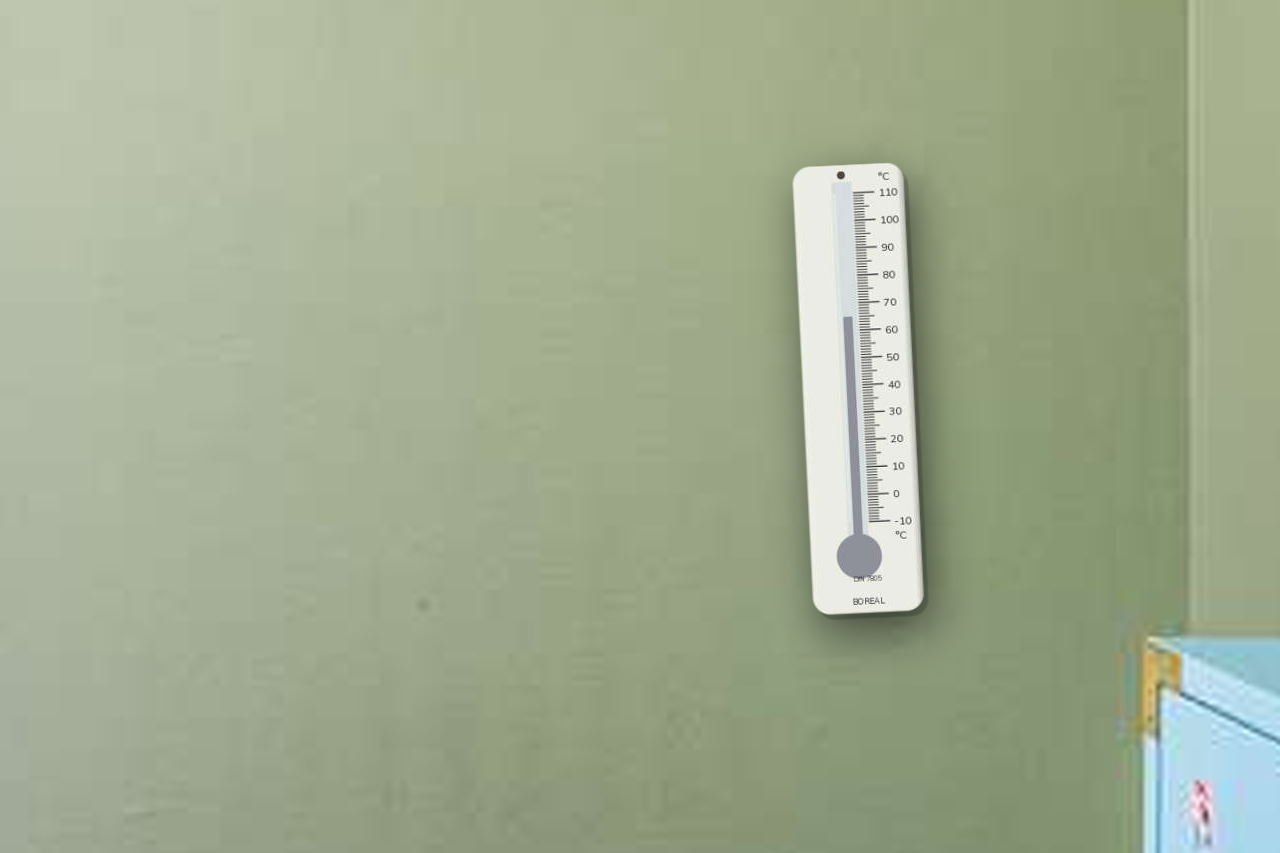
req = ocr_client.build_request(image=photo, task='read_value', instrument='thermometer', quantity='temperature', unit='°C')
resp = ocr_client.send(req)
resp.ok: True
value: 65 °C
